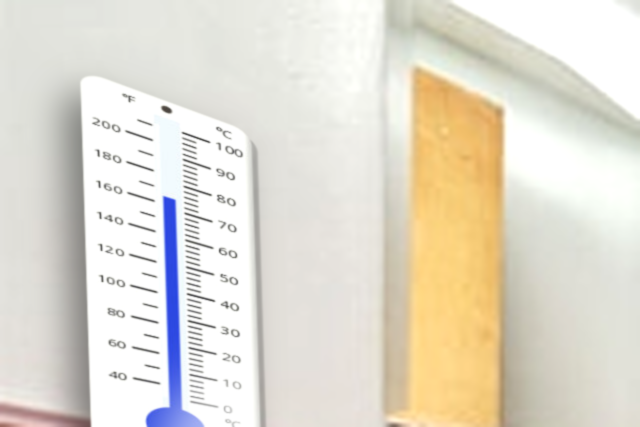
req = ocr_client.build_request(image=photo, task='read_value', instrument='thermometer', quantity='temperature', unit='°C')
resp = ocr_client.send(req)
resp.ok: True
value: 74 °C
